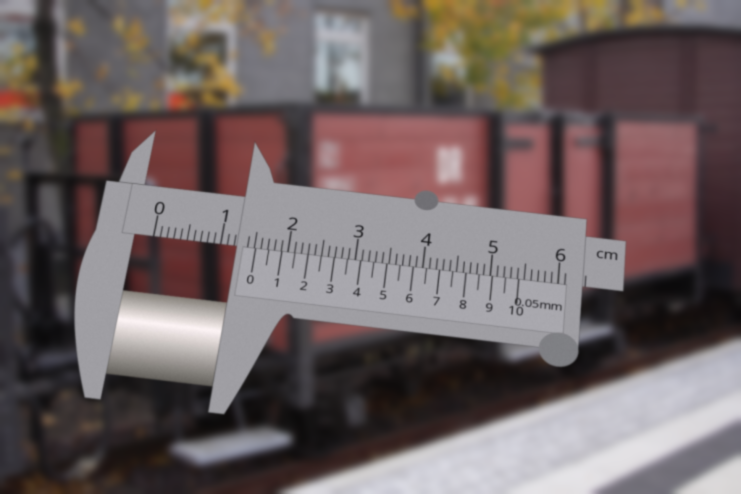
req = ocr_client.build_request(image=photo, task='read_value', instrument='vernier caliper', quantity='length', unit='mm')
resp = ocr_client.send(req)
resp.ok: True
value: 15.2 mm
